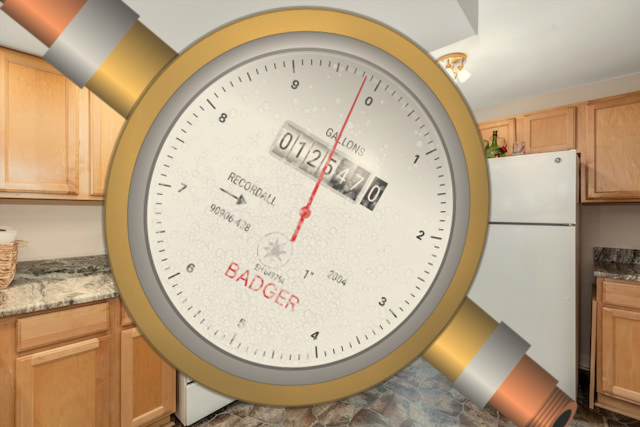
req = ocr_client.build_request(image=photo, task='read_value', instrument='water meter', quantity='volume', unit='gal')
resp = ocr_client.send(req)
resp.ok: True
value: 125469.8 gal
